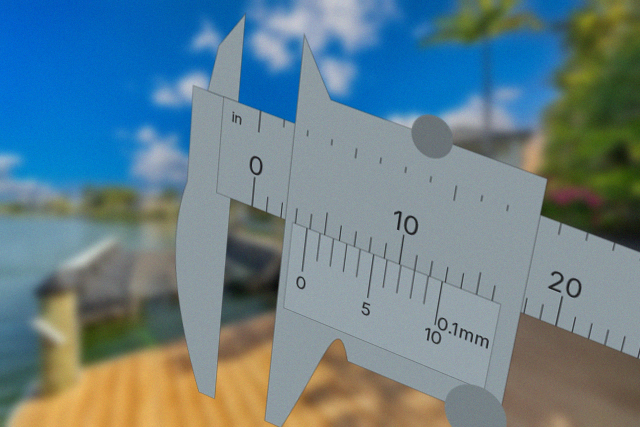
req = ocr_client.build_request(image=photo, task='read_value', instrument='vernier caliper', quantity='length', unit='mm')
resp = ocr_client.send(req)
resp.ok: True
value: 3.8 mm
